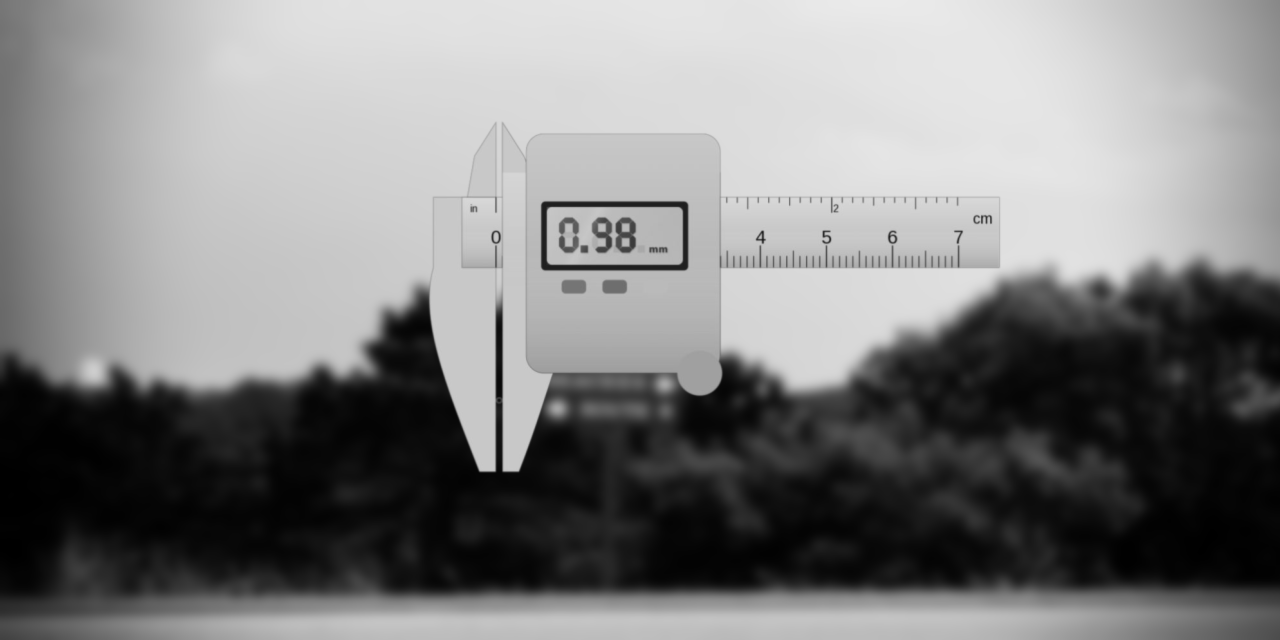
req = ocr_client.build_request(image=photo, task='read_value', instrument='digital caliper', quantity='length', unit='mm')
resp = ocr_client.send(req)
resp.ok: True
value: 0.98 mm
